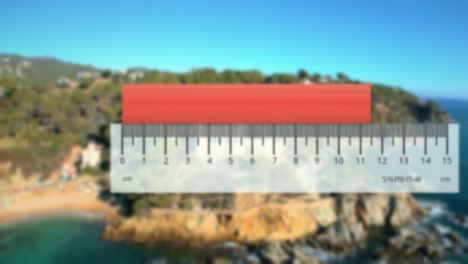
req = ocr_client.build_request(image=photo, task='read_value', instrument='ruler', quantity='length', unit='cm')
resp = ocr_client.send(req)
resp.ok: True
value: 11.5 cm
